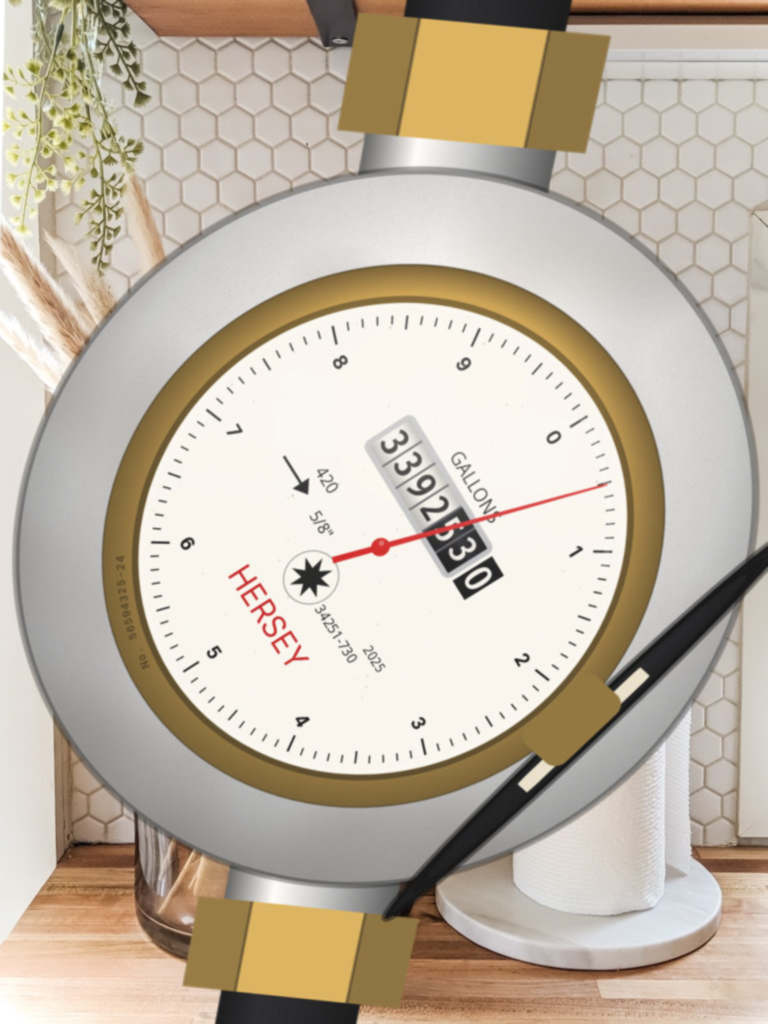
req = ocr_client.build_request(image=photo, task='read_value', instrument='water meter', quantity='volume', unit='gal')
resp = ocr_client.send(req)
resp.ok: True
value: 3392530.5 gal
